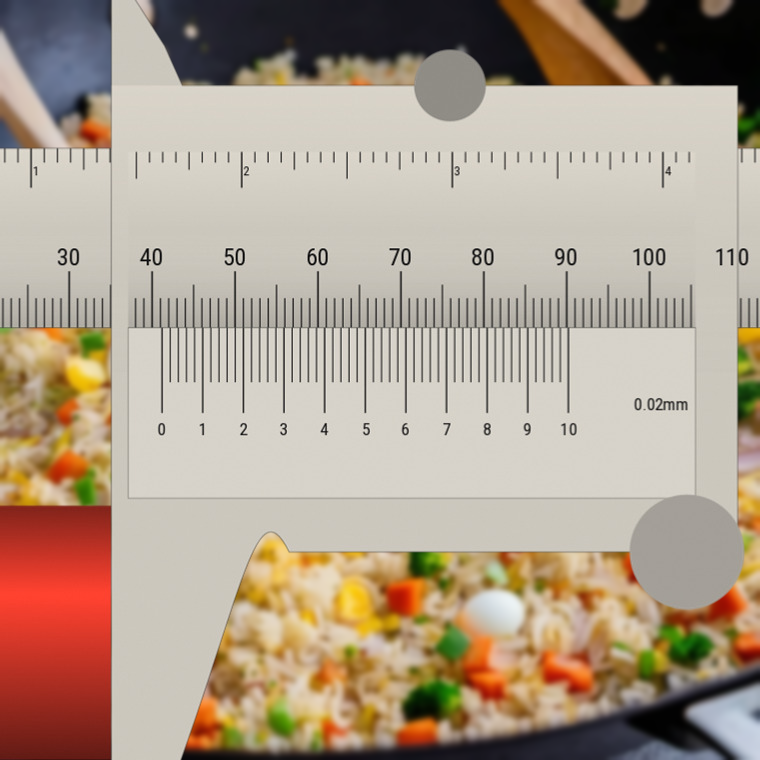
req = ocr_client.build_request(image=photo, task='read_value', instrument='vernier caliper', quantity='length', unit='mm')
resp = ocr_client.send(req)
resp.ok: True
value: 41.2 mm
